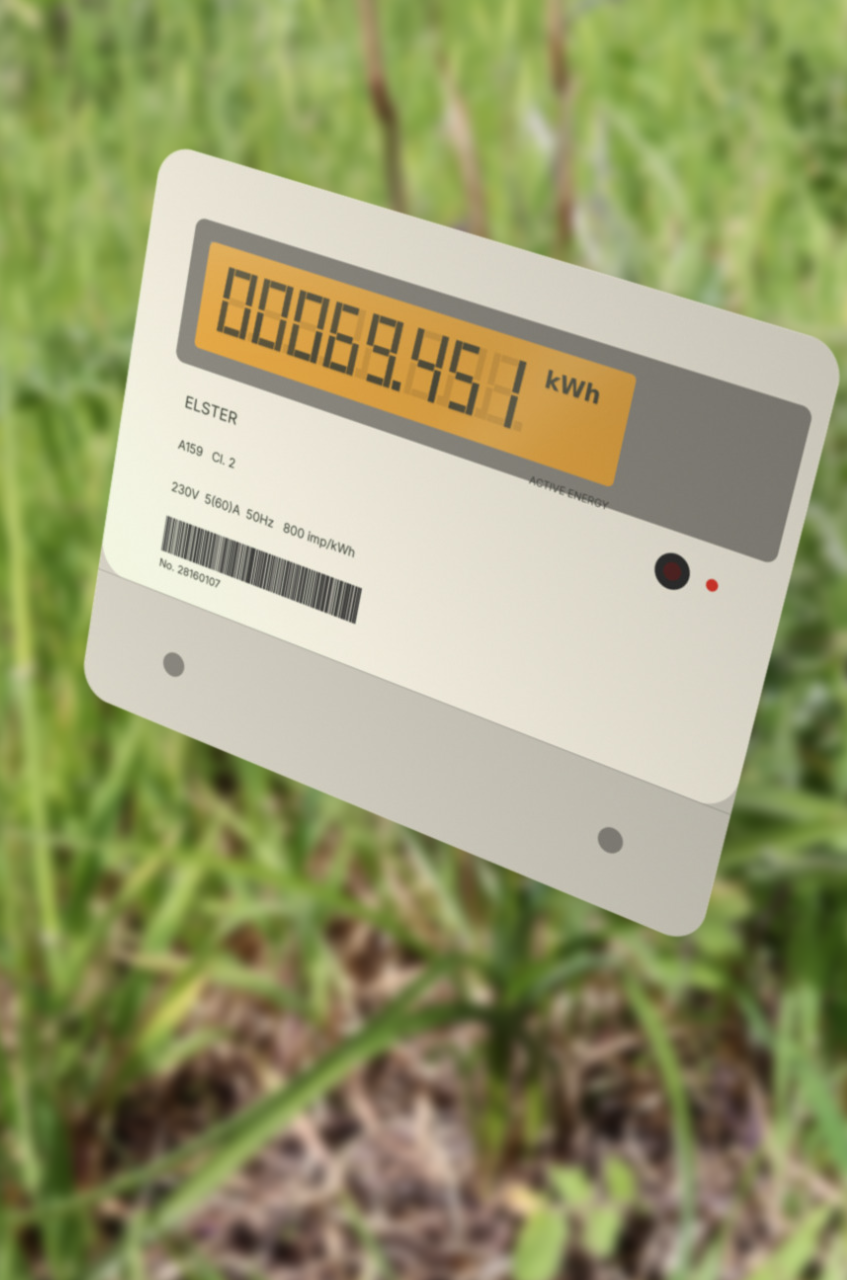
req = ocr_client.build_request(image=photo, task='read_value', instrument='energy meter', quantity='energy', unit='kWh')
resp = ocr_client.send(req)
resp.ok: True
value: 69.451 kWh
